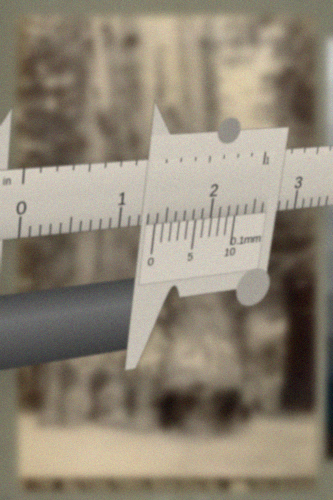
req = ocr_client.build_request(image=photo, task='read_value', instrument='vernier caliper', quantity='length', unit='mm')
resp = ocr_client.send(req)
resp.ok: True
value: 13.8 mm
